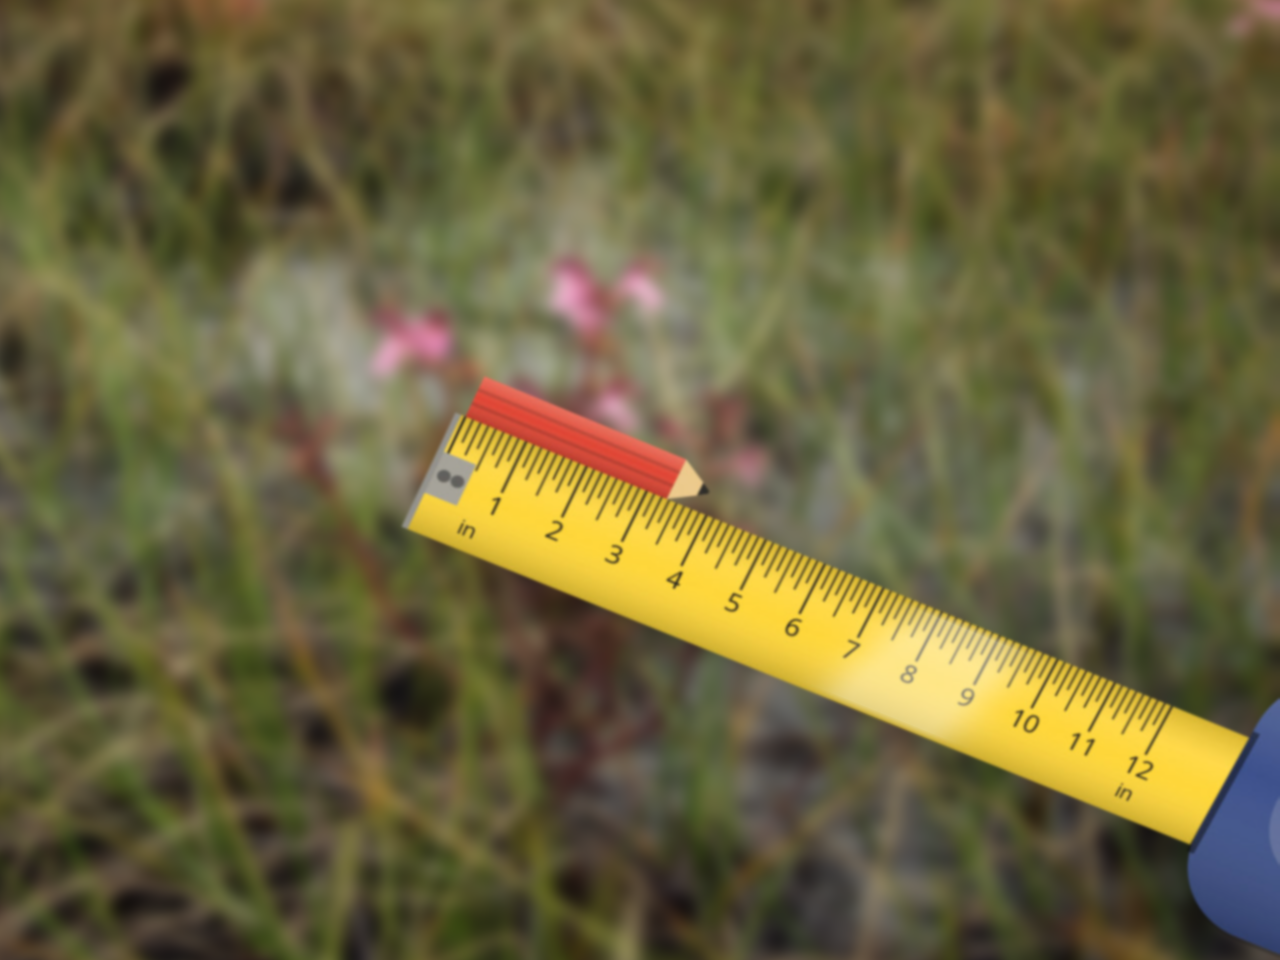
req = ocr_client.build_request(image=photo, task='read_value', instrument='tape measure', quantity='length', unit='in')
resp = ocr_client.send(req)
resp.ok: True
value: 3.875 in
